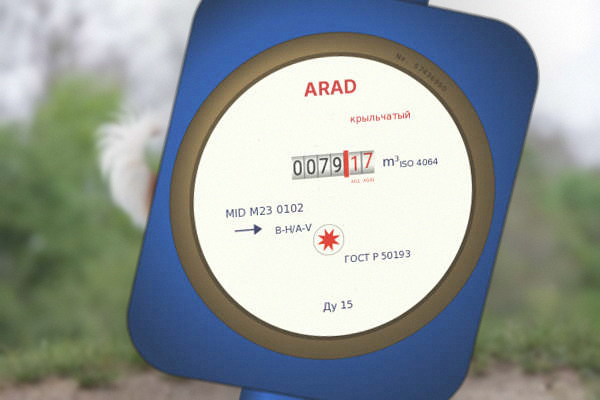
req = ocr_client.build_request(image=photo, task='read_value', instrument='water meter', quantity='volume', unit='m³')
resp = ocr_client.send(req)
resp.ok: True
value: 79.17 m³
